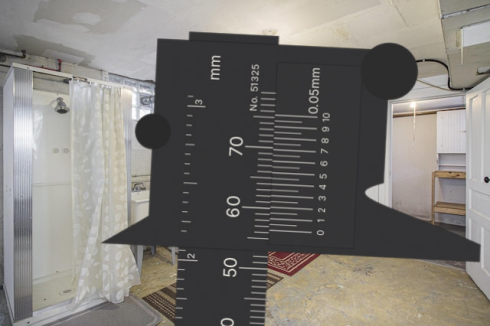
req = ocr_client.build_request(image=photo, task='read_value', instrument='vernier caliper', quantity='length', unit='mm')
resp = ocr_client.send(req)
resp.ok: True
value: 56.4 mm
